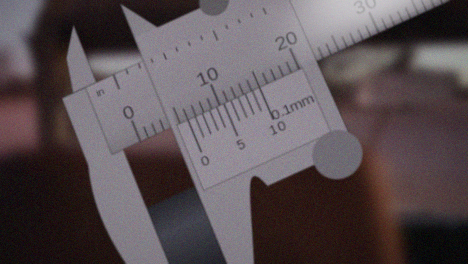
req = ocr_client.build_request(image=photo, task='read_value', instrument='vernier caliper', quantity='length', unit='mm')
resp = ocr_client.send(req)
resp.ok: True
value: 6.0 mm
